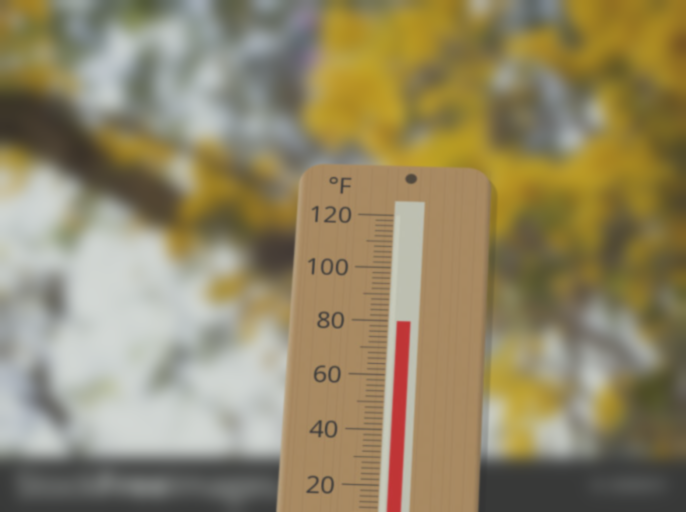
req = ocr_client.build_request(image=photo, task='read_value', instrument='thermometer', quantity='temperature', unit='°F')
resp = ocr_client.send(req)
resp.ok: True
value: 80 °F
